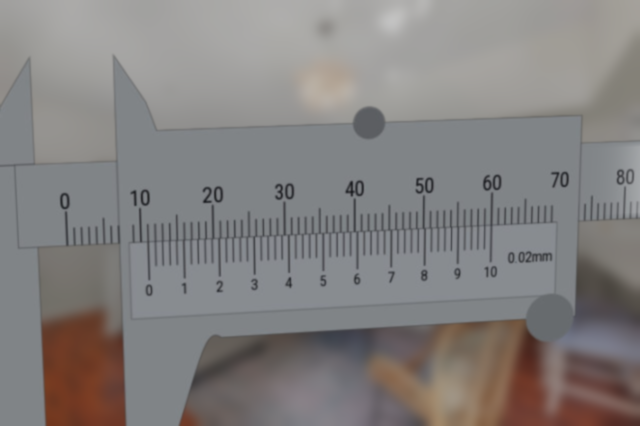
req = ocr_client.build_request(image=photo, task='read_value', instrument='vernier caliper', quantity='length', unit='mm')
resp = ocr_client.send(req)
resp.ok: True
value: 11.0 mm
